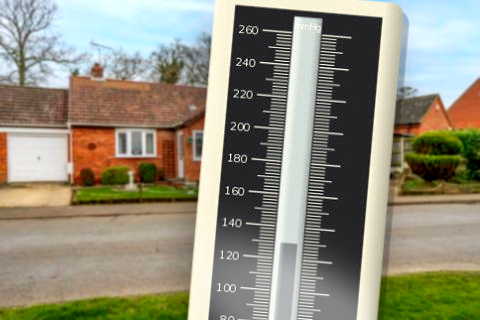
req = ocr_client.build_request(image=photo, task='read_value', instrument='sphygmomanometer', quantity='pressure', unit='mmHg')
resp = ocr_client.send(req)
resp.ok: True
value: 130 mmHg
